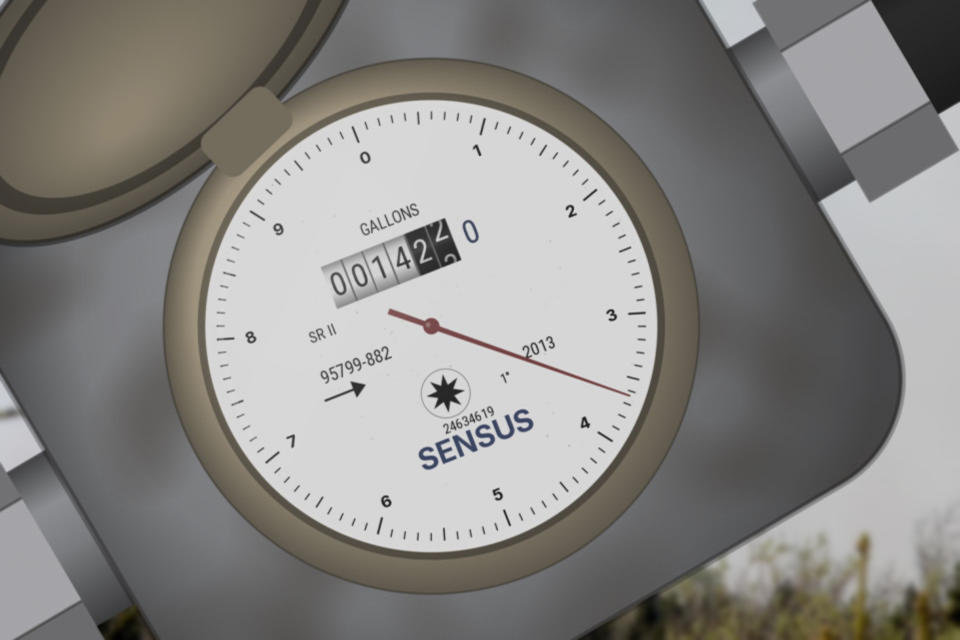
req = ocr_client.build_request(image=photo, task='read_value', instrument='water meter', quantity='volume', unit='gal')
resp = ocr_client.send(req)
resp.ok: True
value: 14223.6 gal
